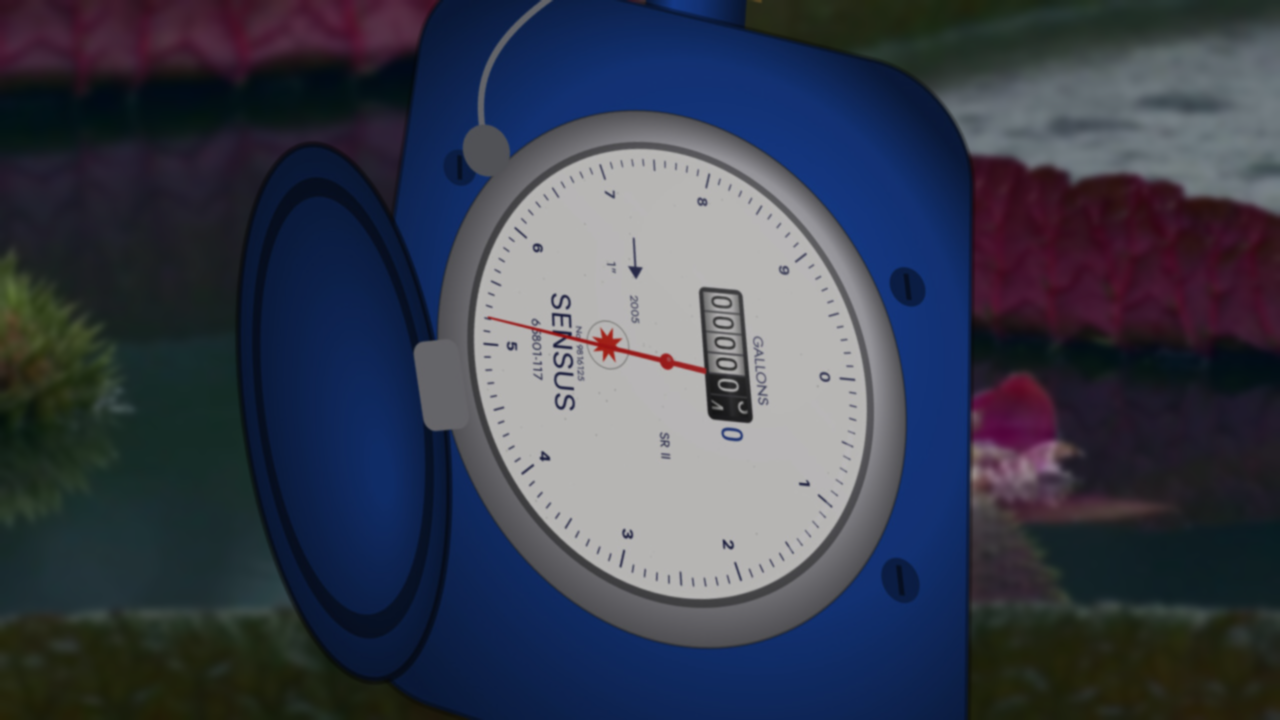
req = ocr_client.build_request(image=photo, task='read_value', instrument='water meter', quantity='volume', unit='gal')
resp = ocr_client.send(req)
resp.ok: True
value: 35.2 gal
